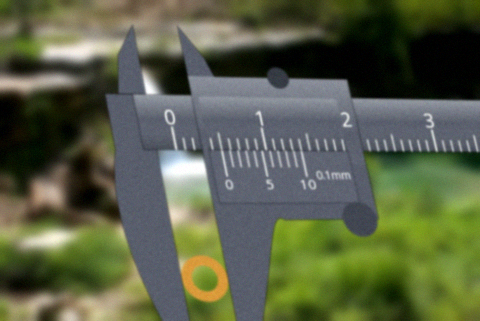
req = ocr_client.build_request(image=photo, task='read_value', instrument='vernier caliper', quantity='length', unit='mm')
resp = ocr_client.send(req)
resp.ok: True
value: 5.0 mm
